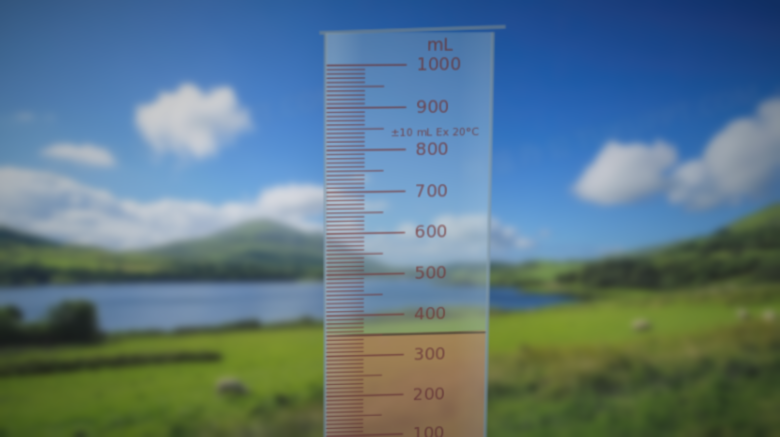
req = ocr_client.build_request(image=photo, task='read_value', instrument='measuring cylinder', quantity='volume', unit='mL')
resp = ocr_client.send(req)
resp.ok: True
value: 350 mL
